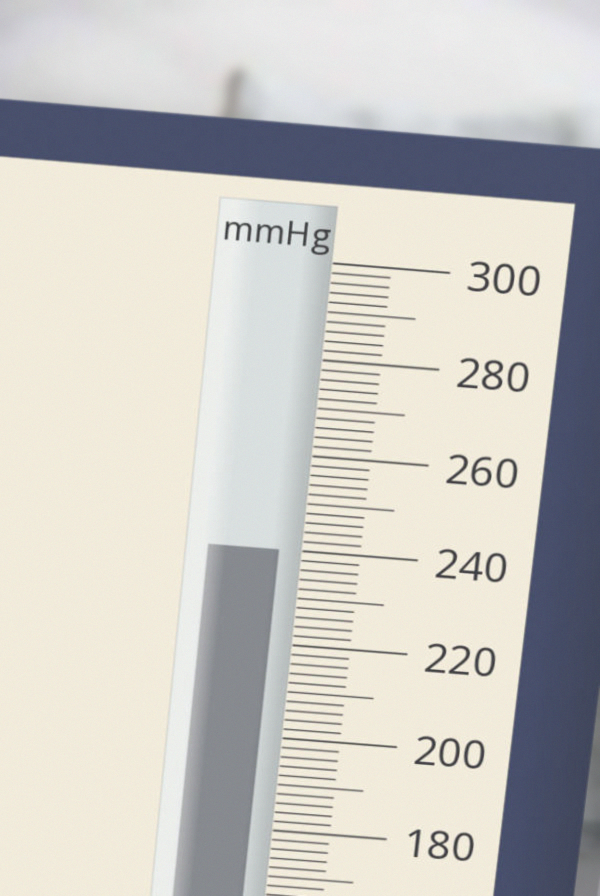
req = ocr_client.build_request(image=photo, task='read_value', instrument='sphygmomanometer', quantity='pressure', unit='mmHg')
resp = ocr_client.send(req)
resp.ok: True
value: 240 mmHg
